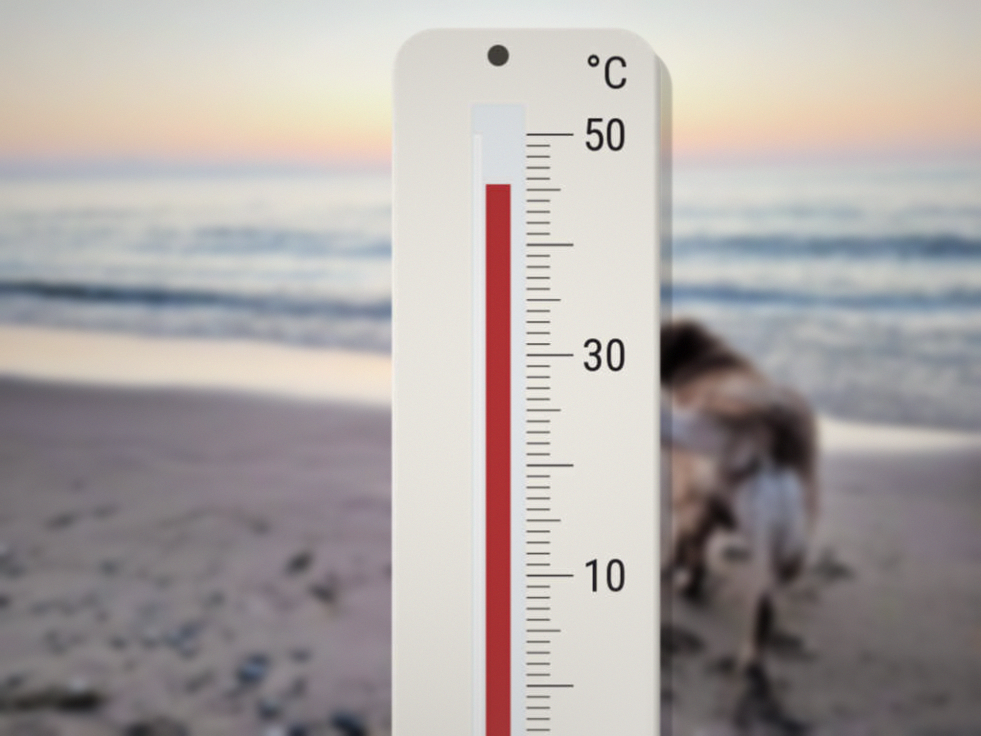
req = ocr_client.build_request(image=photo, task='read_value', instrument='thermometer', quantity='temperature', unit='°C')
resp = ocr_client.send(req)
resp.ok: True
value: 45.5 °C
